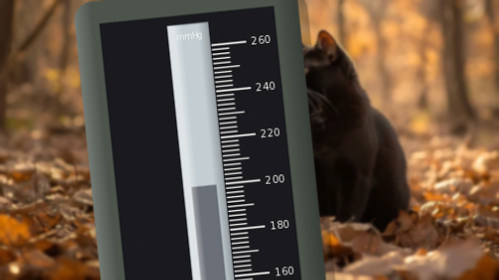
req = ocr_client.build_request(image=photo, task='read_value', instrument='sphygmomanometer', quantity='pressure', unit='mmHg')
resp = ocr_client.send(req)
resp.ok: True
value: 200 mmHg
